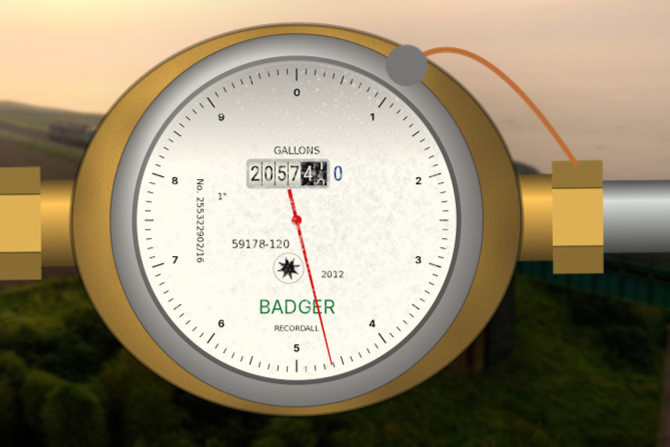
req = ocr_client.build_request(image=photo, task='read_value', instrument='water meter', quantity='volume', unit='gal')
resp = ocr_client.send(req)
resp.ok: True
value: 2057414.6 gal
